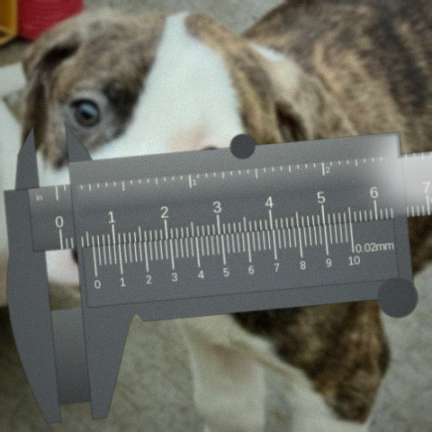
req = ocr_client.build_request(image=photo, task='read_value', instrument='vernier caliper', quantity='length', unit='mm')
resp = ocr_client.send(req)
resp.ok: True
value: 6.0 mm
